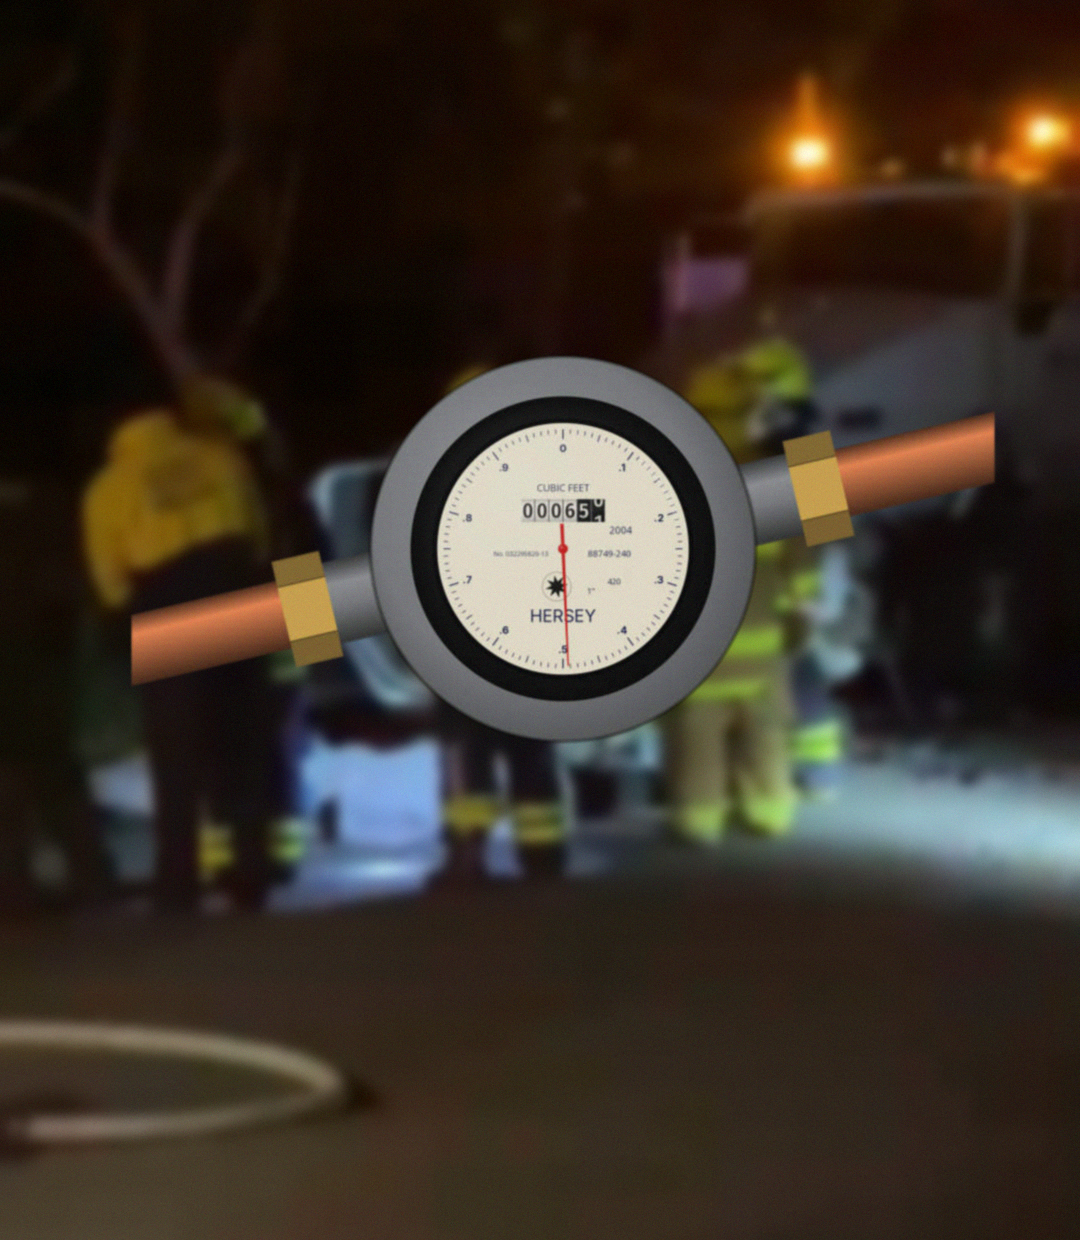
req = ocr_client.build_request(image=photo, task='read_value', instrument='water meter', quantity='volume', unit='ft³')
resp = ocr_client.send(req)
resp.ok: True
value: 650.49 ft³
